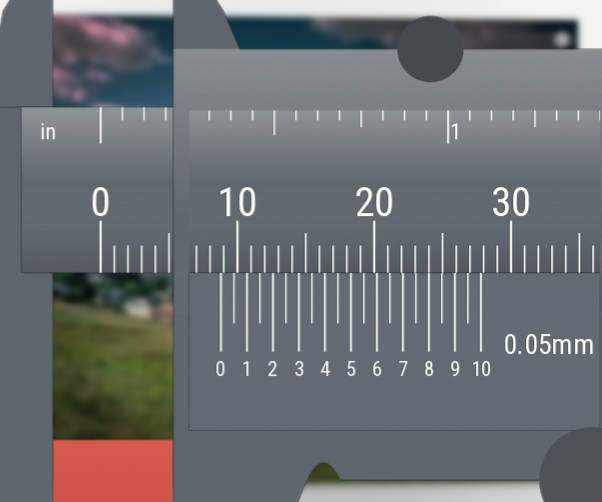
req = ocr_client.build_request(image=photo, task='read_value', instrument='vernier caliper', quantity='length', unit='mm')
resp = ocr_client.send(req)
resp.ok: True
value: 8.8 mm
